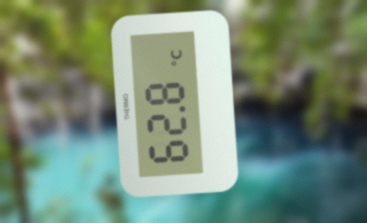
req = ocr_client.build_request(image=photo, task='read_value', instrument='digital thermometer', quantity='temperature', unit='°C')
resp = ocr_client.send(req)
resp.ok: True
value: 62.8 °C
